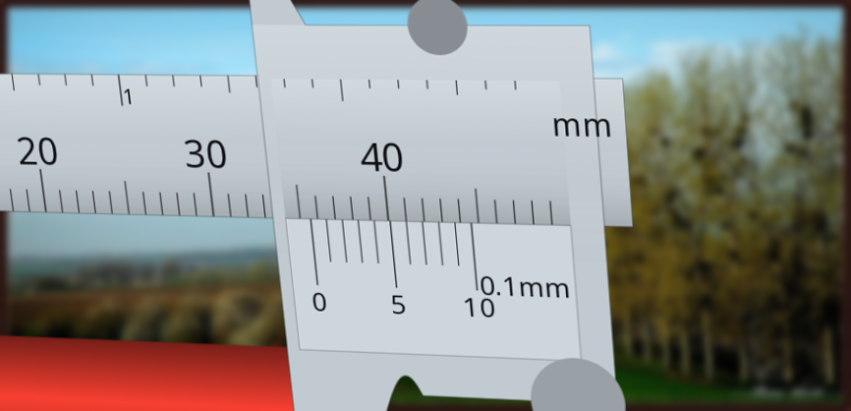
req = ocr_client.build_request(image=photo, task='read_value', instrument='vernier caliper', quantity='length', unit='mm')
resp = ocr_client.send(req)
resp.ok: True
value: 35.6 mm
